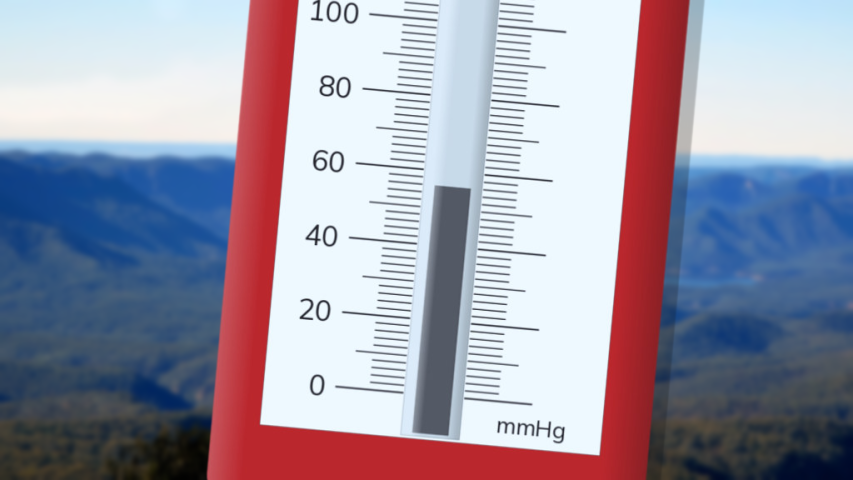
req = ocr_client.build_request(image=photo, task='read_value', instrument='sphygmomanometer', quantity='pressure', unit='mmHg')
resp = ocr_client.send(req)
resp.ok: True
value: 56 mmHg
